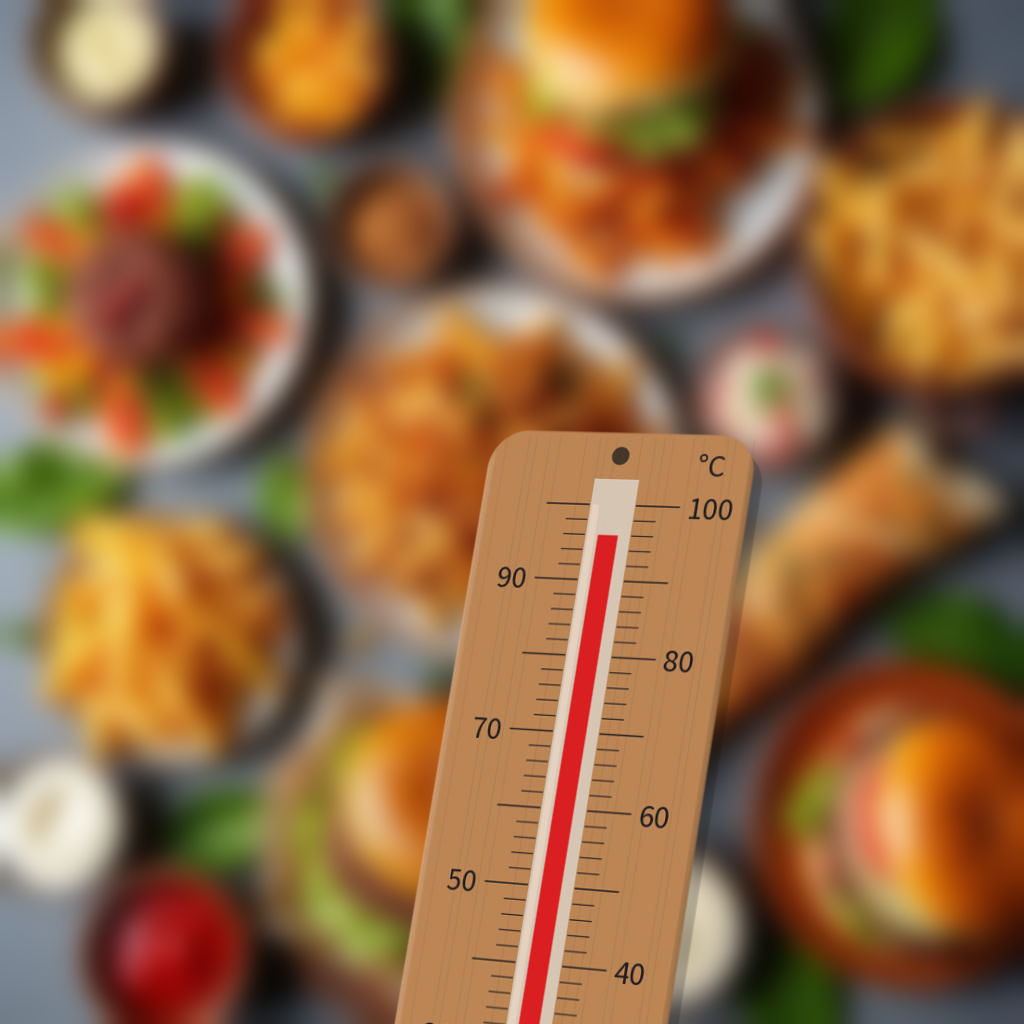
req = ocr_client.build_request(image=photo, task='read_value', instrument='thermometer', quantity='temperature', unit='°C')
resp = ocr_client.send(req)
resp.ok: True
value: 96 °C
